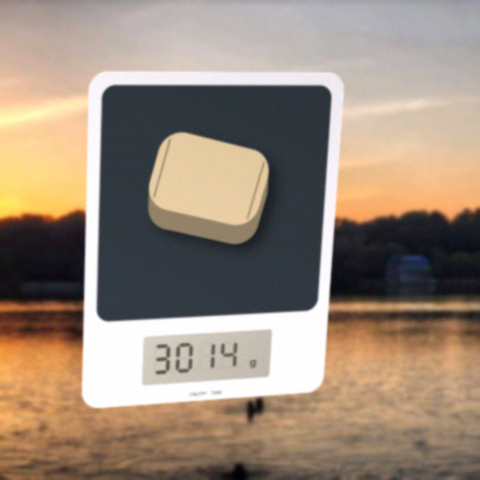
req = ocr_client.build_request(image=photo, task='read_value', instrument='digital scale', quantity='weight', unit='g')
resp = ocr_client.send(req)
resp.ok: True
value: 3014 g
